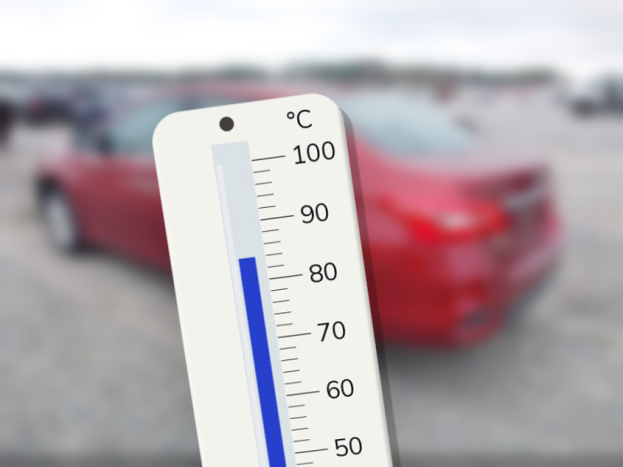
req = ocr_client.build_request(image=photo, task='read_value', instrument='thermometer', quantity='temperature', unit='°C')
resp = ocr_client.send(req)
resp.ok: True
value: 84 °C
